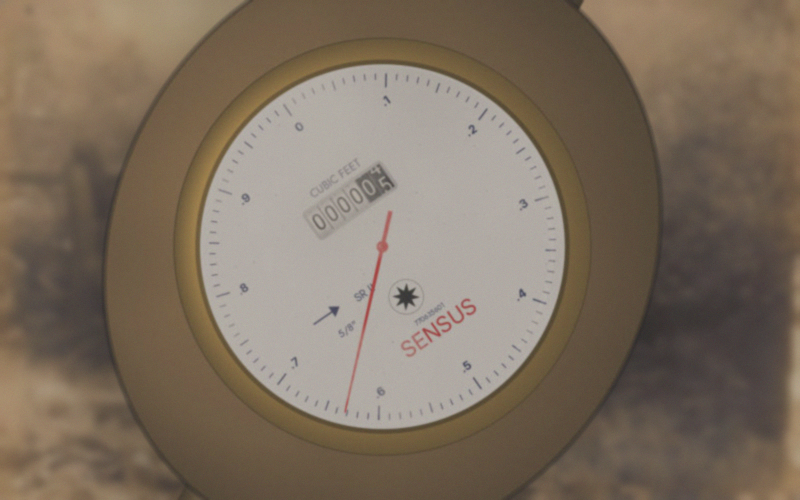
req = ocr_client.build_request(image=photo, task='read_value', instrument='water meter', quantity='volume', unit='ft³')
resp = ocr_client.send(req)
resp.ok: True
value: 4.63 ft³
